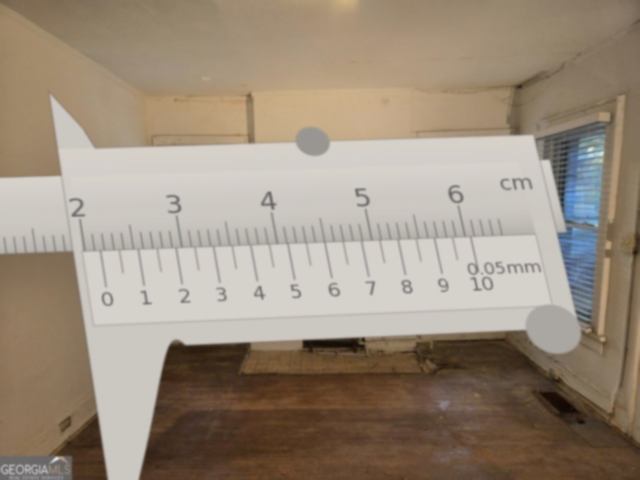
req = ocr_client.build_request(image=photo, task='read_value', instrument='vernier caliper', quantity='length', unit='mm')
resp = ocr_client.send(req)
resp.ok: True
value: 21.6 mm
